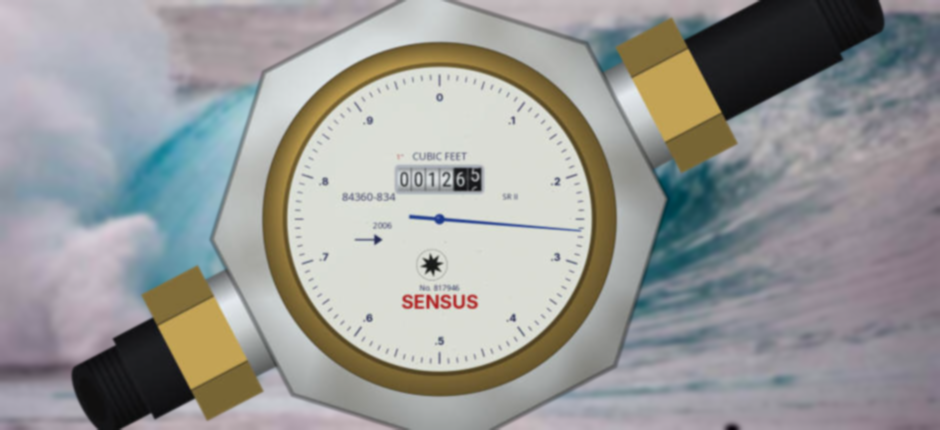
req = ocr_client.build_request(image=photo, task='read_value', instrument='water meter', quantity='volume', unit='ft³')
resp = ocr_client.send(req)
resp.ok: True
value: 1265.26 ft³
